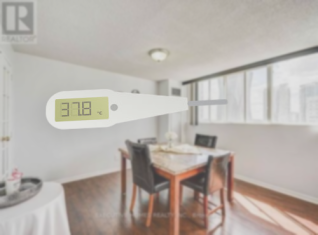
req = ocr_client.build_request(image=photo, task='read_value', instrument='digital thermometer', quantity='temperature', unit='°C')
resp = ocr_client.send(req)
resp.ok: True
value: 37.8 °C
